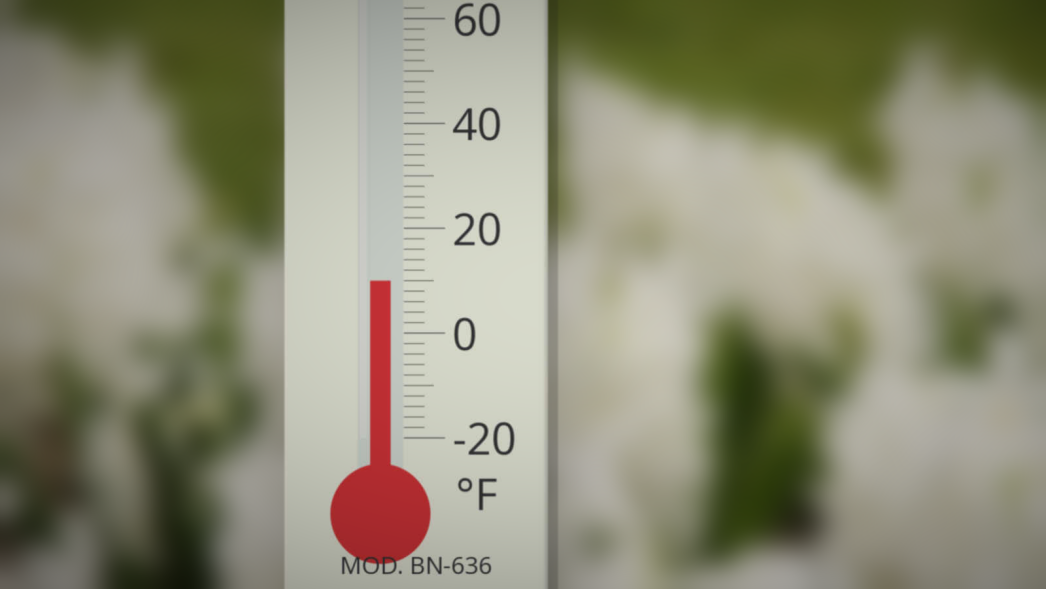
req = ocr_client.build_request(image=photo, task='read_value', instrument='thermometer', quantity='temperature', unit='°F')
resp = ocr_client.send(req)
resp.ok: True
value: 10 °F
